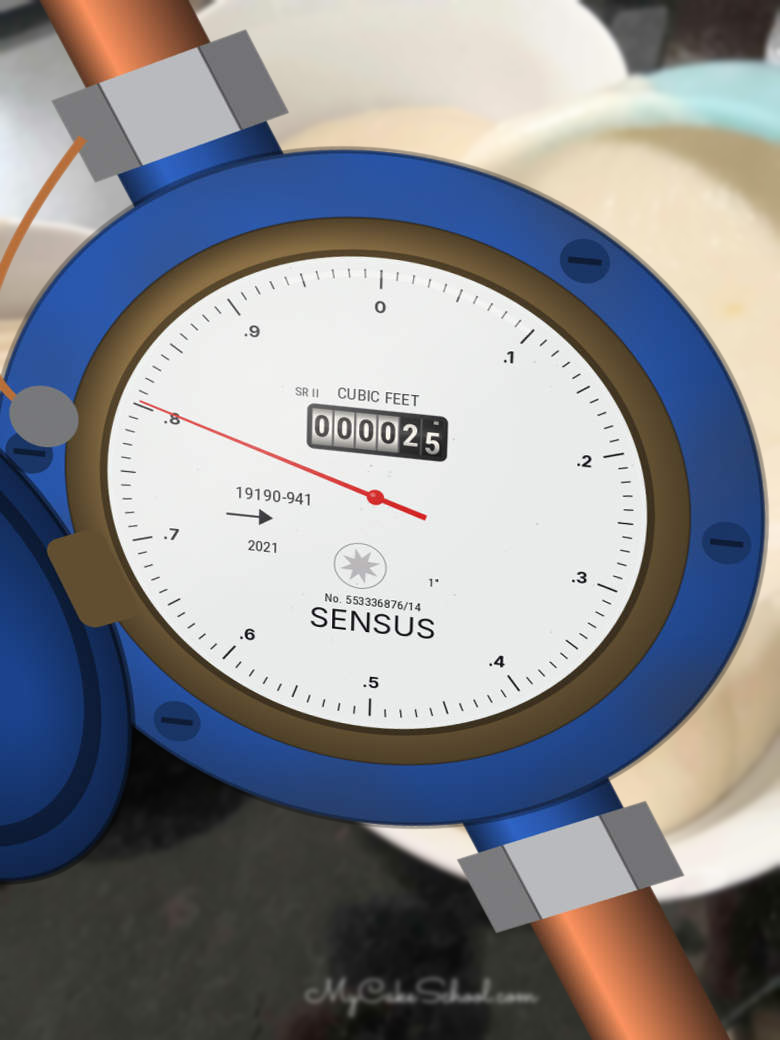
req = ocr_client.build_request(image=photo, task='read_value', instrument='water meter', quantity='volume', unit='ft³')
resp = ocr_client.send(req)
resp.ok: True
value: 24.80 ft³
